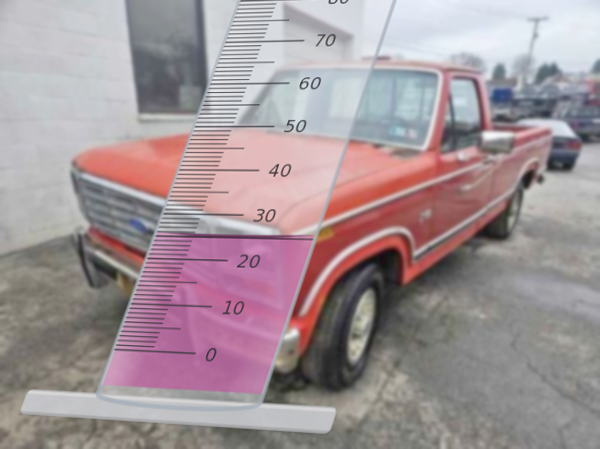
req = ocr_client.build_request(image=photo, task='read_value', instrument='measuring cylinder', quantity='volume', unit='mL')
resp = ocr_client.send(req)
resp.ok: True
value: 25 mL
